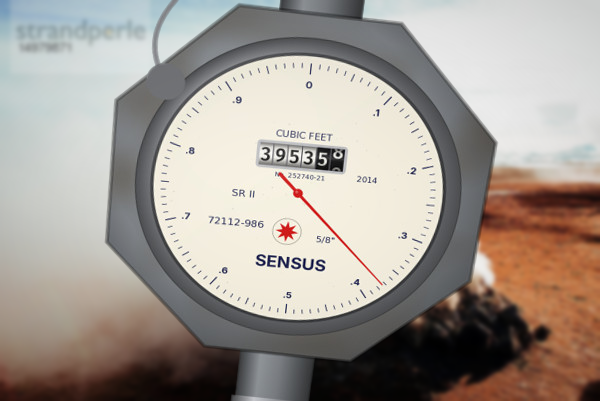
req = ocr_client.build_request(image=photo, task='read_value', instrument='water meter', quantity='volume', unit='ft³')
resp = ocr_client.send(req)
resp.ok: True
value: 395358.37 ft³
